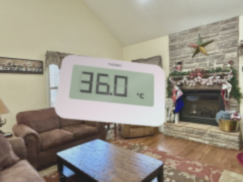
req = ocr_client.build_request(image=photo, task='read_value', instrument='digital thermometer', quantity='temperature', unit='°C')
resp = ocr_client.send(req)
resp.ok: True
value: 36.0 °C
